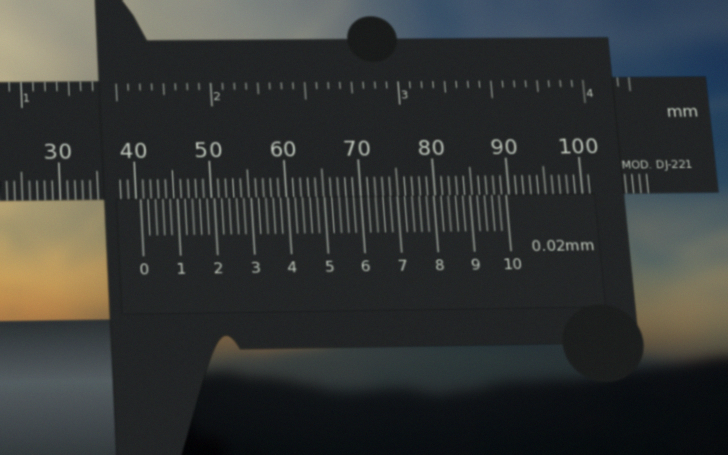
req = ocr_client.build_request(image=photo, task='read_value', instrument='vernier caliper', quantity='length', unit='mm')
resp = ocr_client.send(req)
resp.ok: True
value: 40.6 mm
